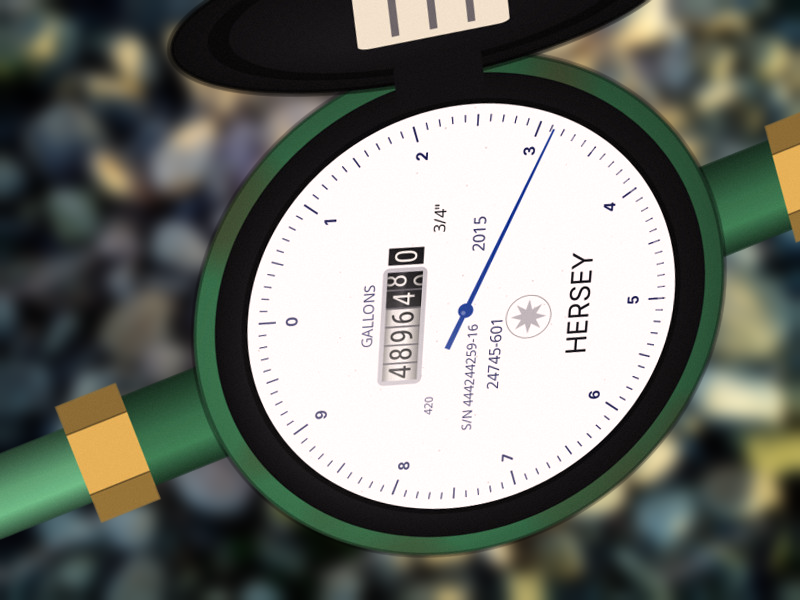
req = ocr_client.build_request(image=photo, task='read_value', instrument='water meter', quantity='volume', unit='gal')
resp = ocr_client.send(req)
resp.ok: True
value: 4896483.1 gal
